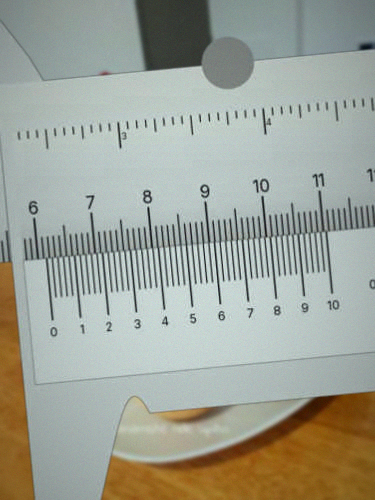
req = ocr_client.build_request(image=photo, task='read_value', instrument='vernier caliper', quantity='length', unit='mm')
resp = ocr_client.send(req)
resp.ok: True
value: 61.5 mm
